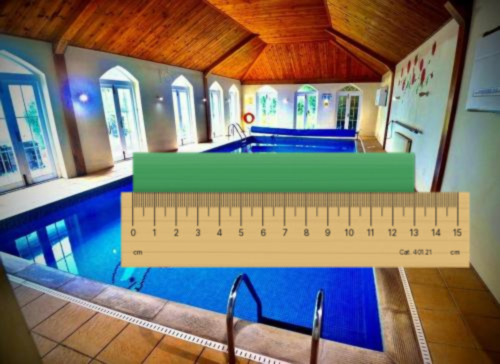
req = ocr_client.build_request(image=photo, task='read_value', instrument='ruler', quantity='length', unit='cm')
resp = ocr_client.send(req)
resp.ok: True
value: 13 cm
